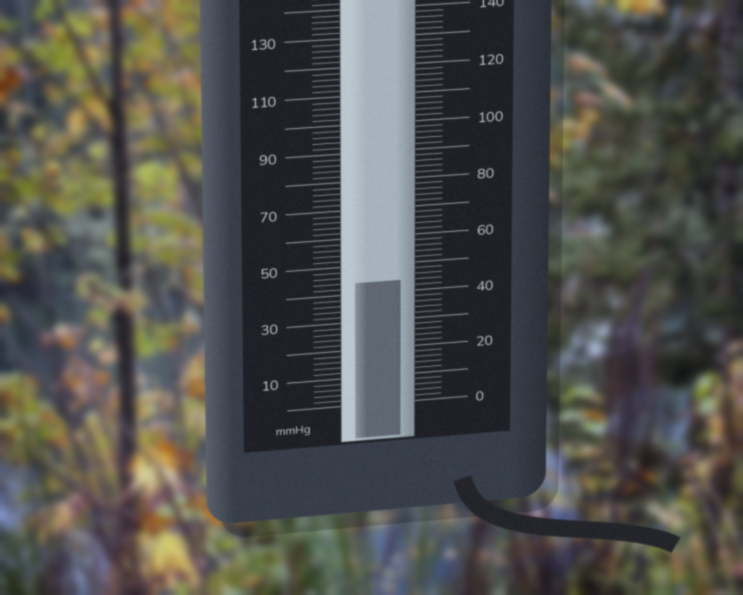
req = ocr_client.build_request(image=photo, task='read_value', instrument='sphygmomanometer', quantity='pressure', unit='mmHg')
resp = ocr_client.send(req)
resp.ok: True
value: 44 mmHg
